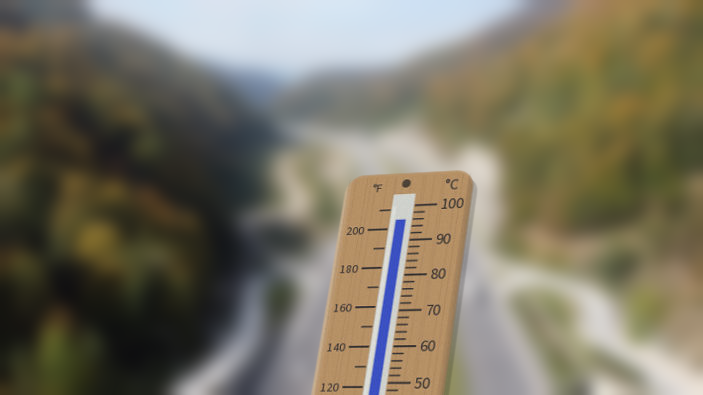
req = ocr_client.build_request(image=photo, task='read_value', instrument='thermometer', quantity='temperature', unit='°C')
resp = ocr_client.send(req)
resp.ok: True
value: 96 °C
